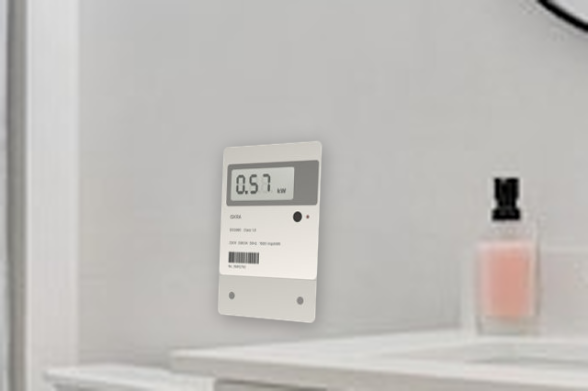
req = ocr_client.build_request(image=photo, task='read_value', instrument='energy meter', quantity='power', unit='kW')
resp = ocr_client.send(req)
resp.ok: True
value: 0.57 kW
